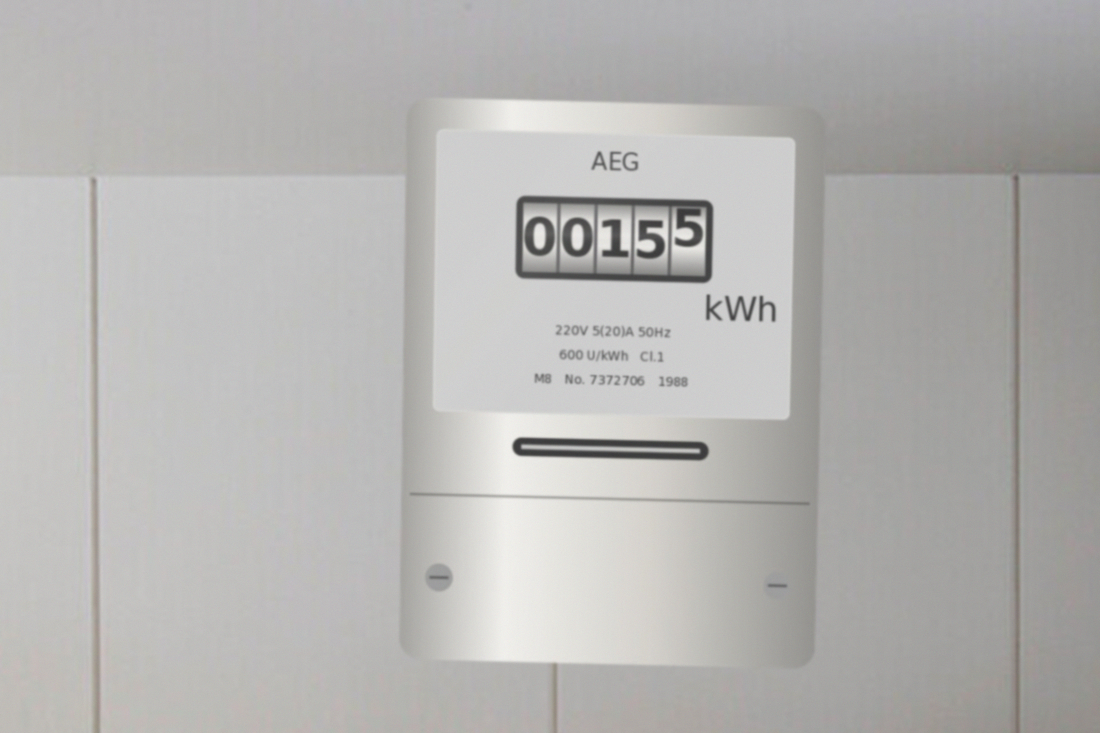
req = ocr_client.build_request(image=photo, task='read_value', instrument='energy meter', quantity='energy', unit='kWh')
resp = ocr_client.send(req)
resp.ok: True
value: 155 kWh
